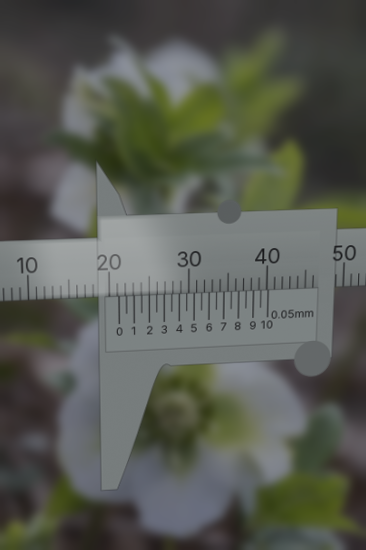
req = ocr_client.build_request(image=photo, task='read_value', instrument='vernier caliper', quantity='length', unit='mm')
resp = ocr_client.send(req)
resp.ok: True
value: 21.2 mm
